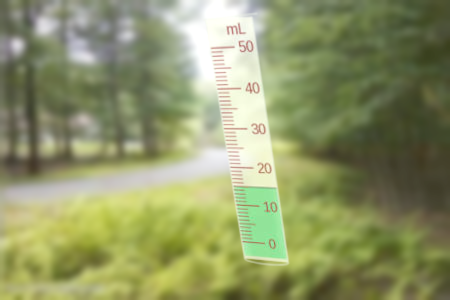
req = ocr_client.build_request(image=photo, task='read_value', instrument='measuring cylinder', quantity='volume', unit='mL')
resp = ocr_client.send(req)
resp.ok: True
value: 15 mL
